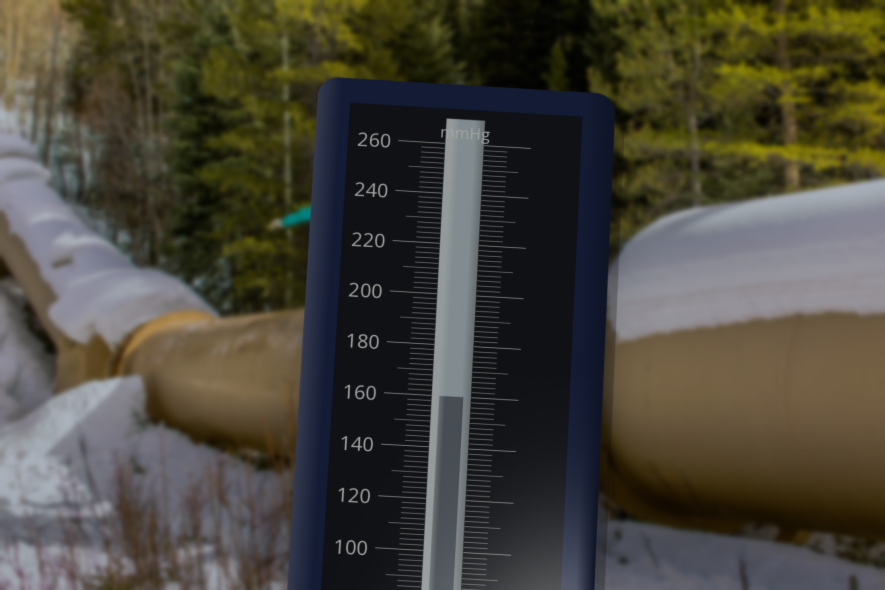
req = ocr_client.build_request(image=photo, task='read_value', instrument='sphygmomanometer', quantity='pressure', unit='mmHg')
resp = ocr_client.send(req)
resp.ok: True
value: 160 mmHg
